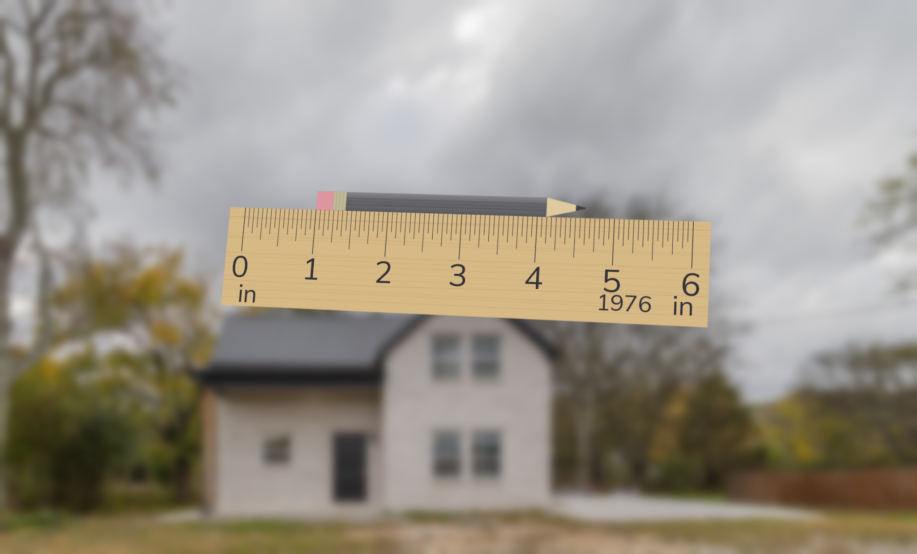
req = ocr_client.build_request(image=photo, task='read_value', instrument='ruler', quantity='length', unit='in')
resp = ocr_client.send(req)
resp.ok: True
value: 3.625 in
